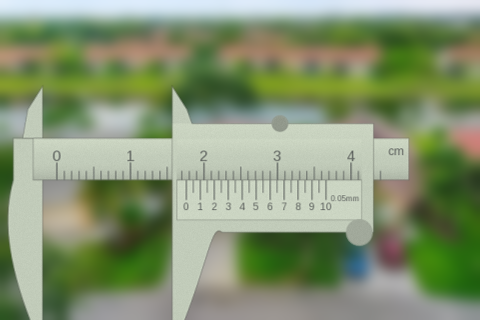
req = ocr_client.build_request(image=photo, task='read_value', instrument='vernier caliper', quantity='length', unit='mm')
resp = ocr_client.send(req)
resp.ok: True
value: 17.6 mm
